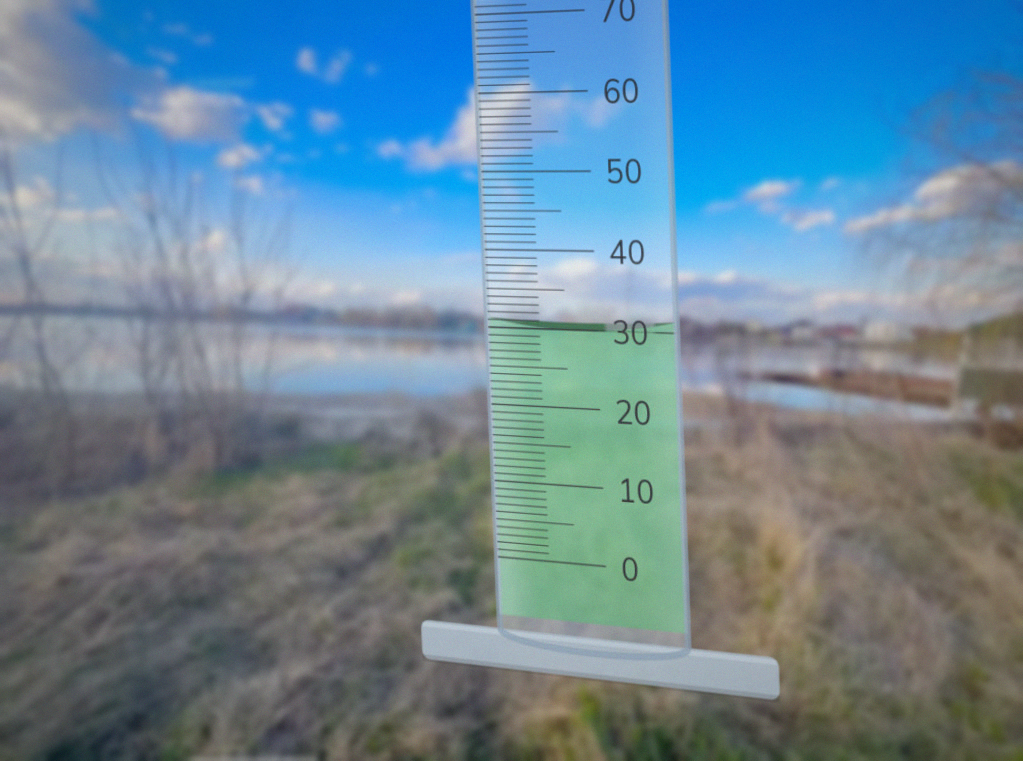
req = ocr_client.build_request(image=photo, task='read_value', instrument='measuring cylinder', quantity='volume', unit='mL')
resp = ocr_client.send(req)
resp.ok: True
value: 30 mL
